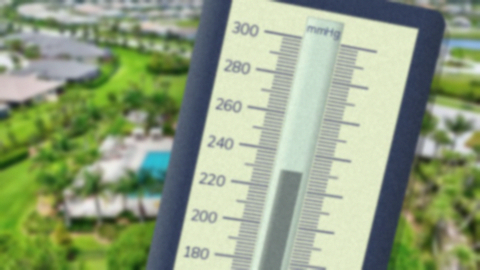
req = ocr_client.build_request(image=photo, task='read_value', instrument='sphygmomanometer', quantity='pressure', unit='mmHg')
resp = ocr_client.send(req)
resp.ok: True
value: 230 mmHg
